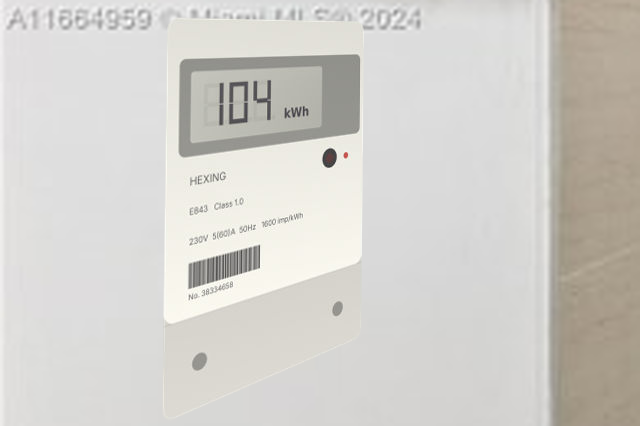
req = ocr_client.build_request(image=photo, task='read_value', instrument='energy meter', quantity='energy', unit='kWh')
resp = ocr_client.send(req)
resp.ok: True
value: 104 kWh
